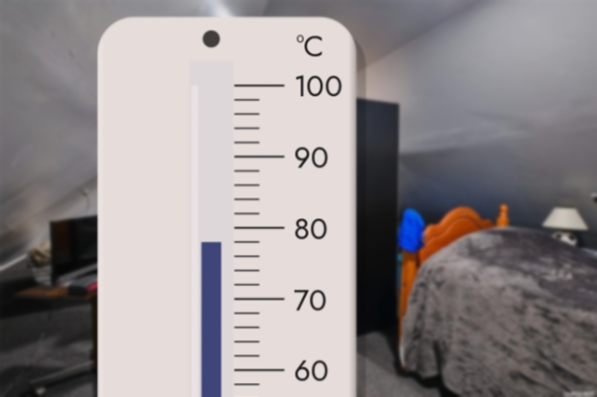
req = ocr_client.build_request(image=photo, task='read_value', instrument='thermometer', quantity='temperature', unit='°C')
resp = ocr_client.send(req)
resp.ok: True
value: 78 °C
